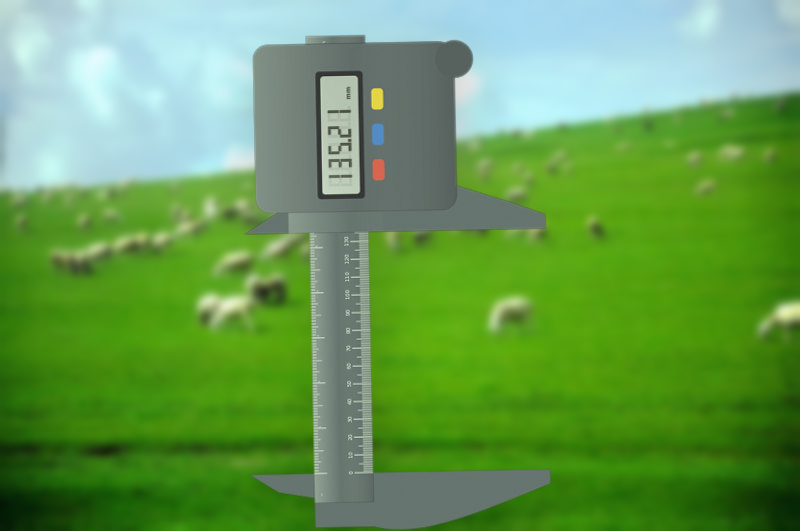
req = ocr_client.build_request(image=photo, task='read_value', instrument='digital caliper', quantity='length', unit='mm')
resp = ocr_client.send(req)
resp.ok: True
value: 135.21 mm
